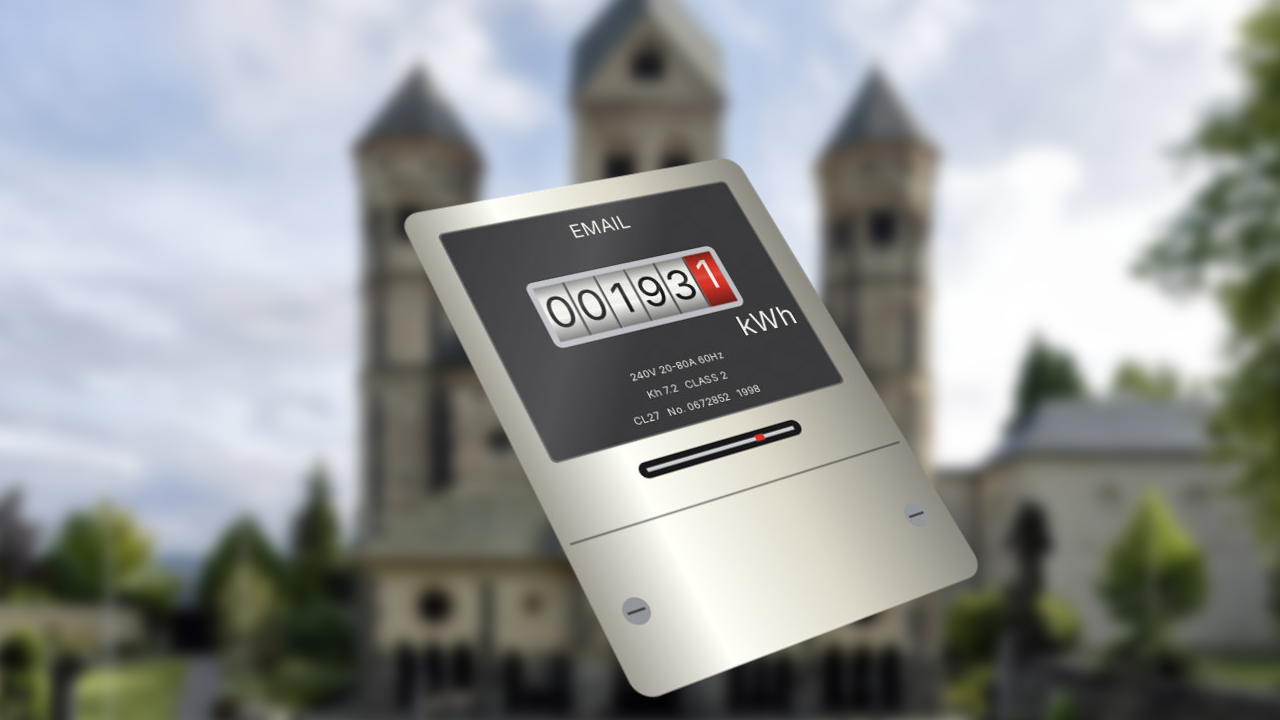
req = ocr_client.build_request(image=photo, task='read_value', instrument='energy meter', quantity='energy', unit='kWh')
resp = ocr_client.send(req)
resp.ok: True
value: 193.1 kWh
